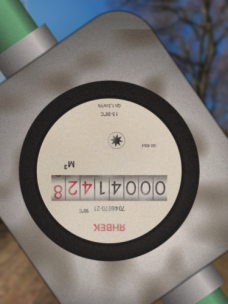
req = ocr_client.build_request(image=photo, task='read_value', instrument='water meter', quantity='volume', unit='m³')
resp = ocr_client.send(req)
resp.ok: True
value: 41.428 m³
